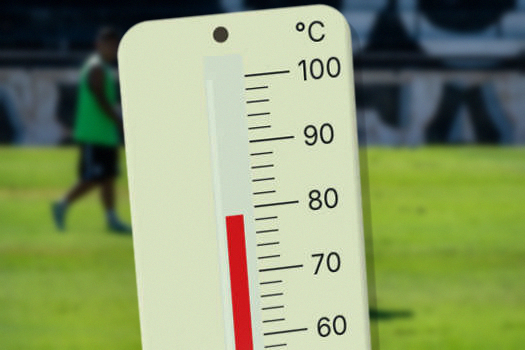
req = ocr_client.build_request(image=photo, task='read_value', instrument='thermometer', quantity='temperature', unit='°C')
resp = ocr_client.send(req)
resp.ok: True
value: 79 °C
